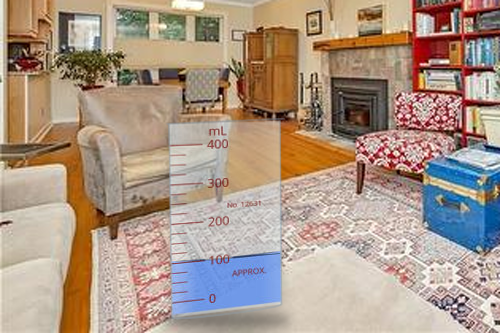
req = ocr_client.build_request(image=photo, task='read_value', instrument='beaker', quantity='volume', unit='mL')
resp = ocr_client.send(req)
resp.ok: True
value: 100 mL
